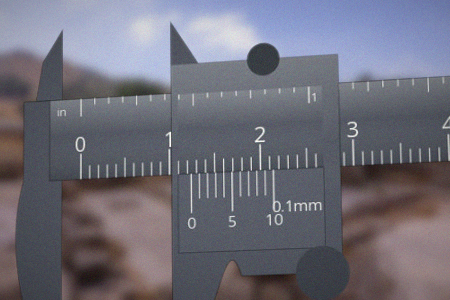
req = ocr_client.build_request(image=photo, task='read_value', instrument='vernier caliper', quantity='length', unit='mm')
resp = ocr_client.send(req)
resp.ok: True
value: 12.4 mm
